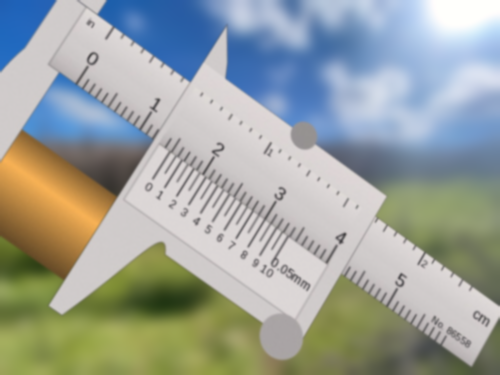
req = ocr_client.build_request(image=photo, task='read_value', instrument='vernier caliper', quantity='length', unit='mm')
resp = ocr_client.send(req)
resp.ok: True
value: 14.8 mm
